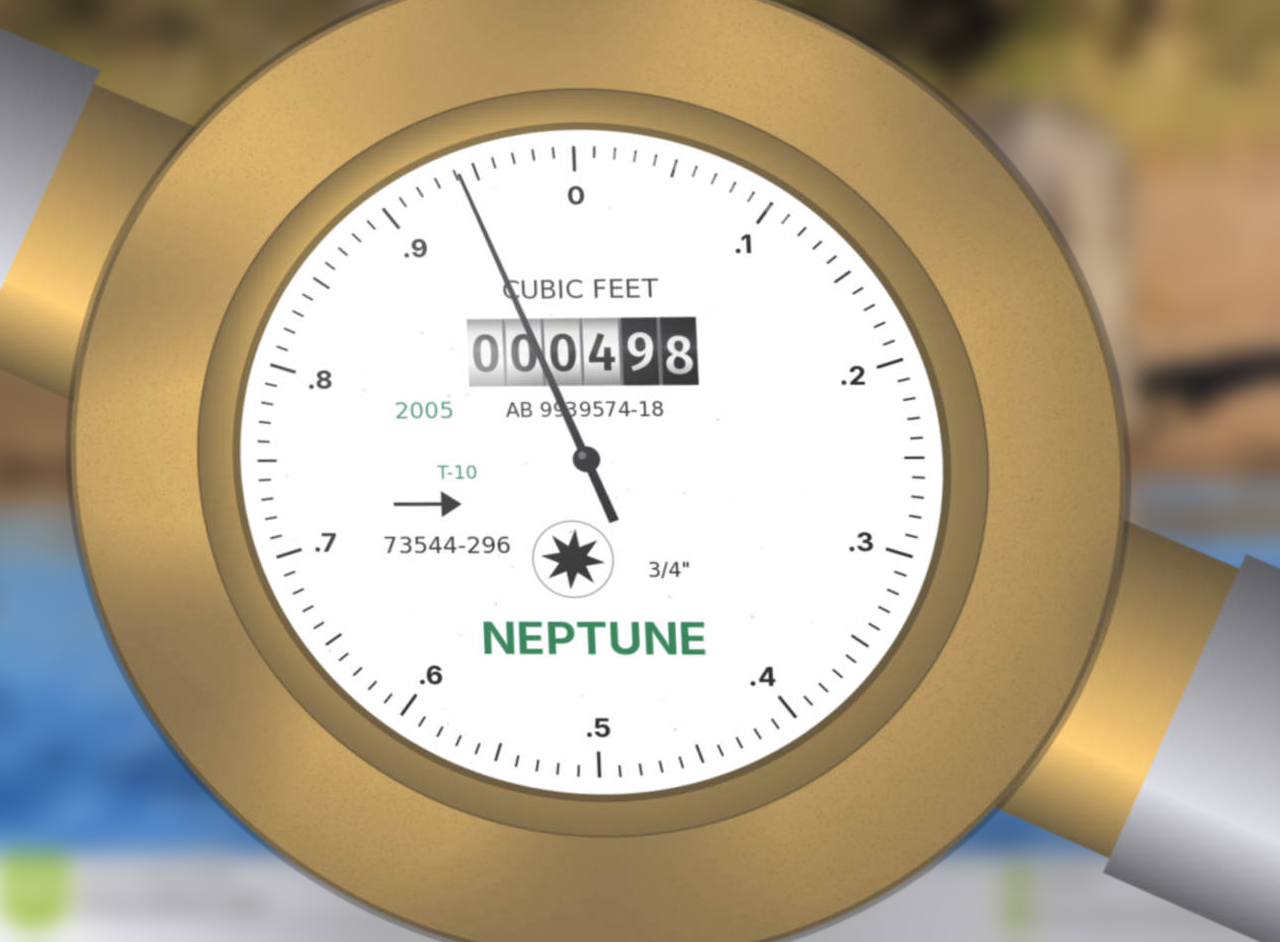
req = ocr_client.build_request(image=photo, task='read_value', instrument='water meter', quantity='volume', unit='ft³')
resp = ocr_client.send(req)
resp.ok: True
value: 497.94 ft³
